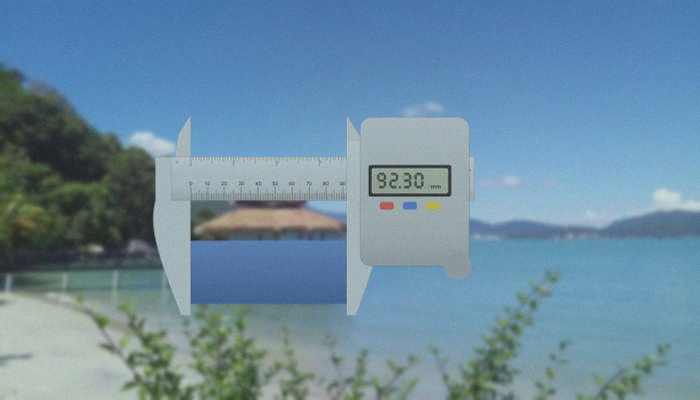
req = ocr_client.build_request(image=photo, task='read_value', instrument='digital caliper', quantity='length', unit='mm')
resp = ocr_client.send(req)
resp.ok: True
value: 92.30 mm
